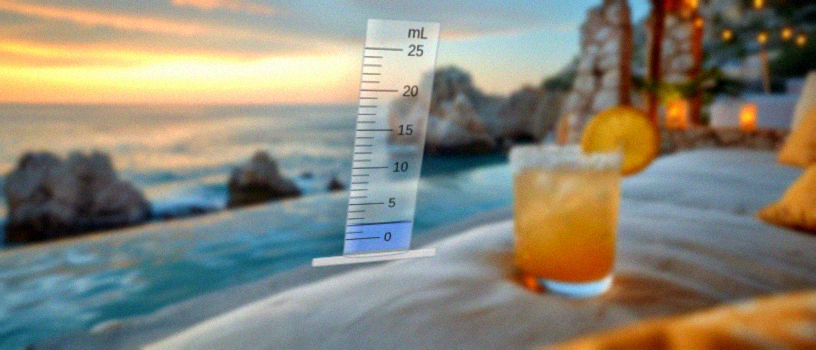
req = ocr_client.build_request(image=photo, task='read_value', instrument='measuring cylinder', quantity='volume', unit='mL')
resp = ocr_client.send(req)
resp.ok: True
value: 2 mL
